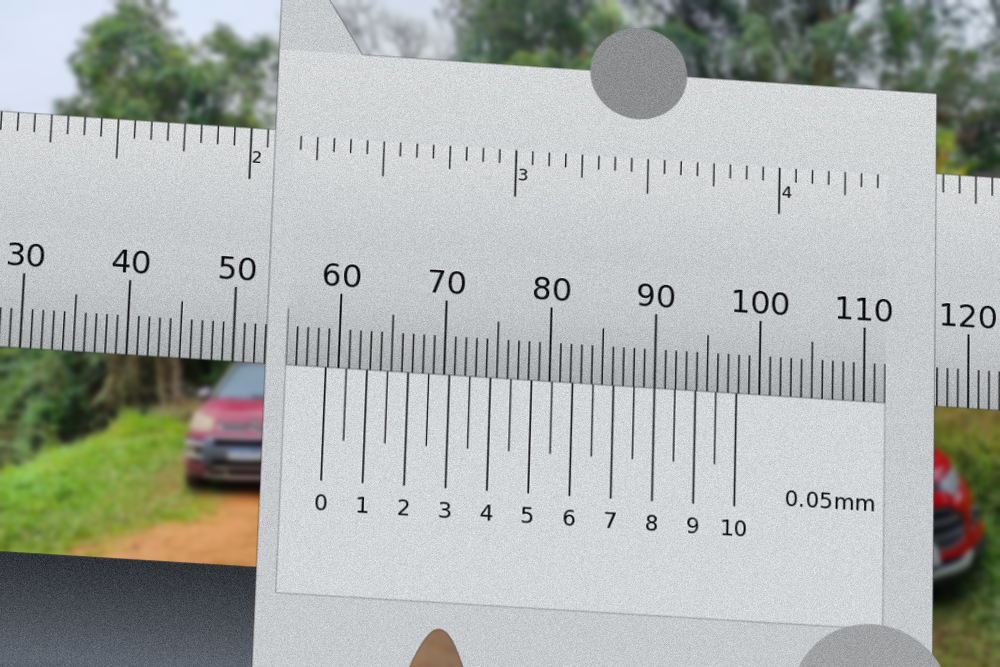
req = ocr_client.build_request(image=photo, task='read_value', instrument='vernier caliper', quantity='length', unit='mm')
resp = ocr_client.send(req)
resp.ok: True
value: 58.8 mm
